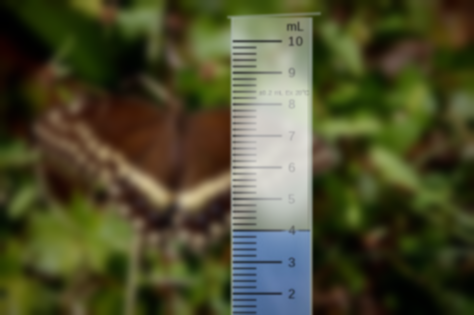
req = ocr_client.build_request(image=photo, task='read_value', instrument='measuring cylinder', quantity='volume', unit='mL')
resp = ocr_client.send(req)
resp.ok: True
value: 4 mL
